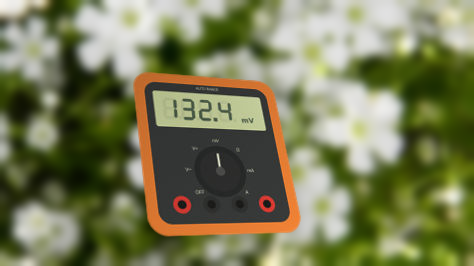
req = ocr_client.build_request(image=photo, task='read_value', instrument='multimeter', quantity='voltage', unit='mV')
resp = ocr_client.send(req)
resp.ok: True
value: 132.4 mV
